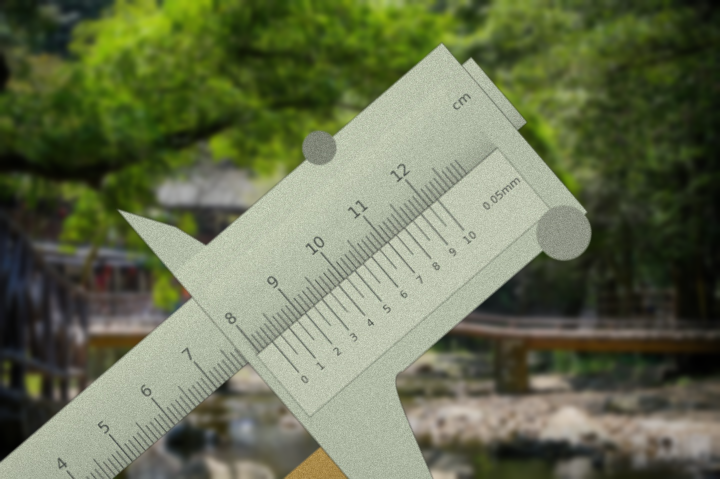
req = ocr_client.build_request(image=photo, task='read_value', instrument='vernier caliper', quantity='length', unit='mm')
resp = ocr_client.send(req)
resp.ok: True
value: 83.0 mm
